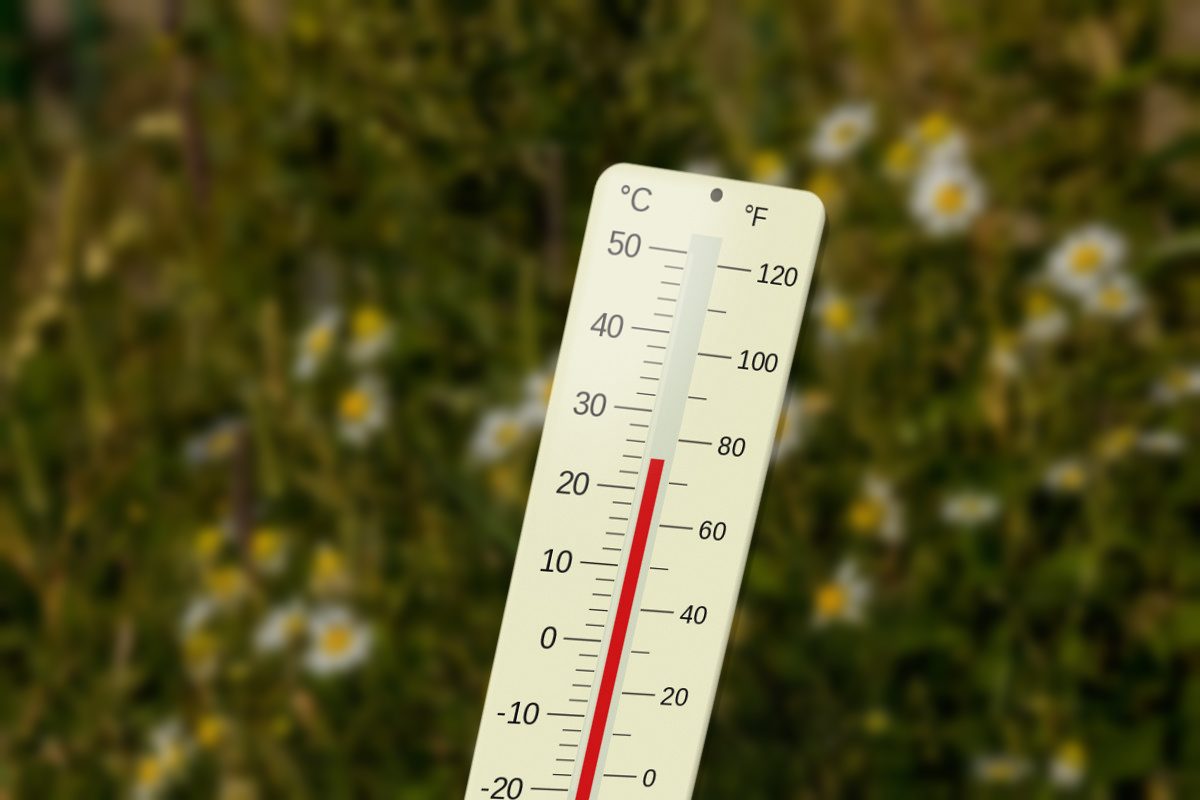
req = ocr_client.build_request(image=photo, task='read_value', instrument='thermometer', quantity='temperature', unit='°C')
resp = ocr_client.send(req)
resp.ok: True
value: 24 °C
